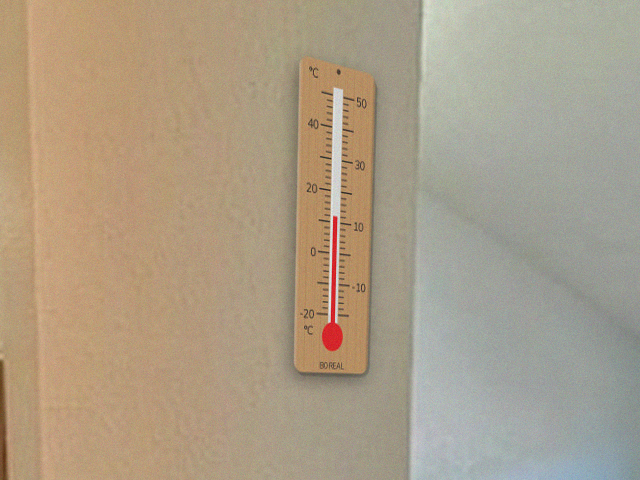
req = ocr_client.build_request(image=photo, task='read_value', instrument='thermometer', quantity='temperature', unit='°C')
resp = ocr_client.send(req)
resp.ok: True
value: 12 °C
